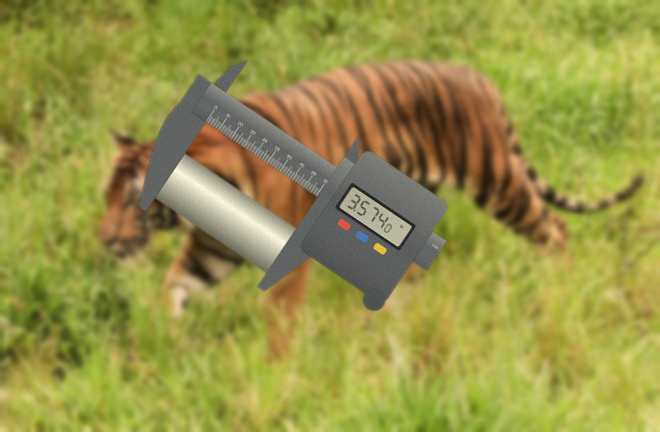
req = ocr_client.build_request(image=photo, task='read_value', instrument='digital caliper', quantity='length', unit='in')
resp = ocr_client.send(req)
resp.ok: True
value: 3.5740 in
